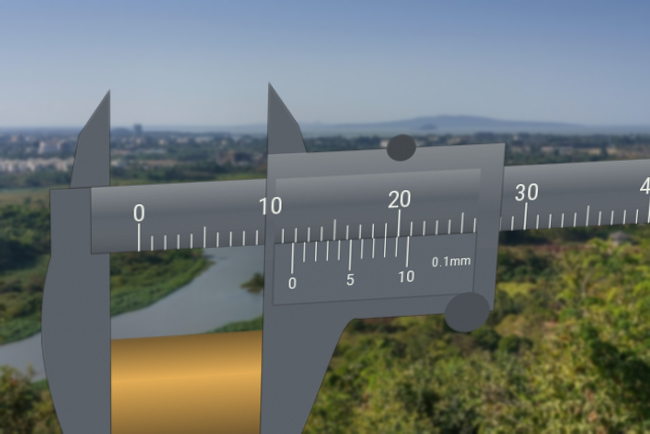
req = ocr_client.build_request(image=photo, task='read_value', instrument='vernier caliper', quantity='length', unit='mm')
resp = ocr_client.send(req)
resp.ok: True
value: 11.8 mm
